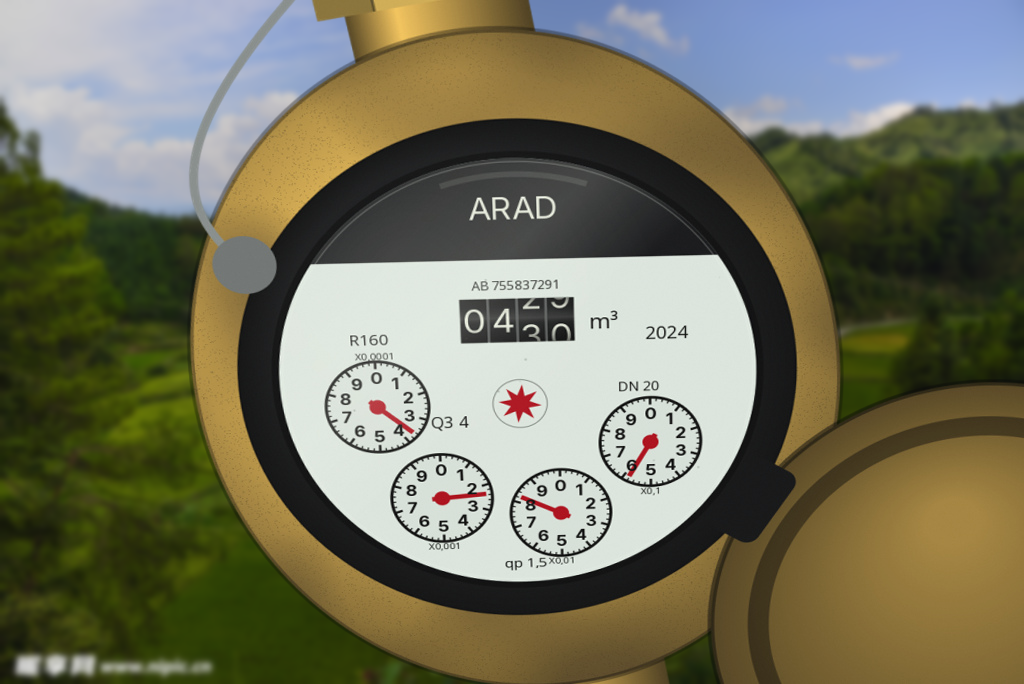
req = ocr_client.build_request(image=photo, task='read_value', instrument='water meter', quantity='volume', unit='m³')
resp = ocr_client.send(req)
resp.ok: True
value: 429.5823 m³
